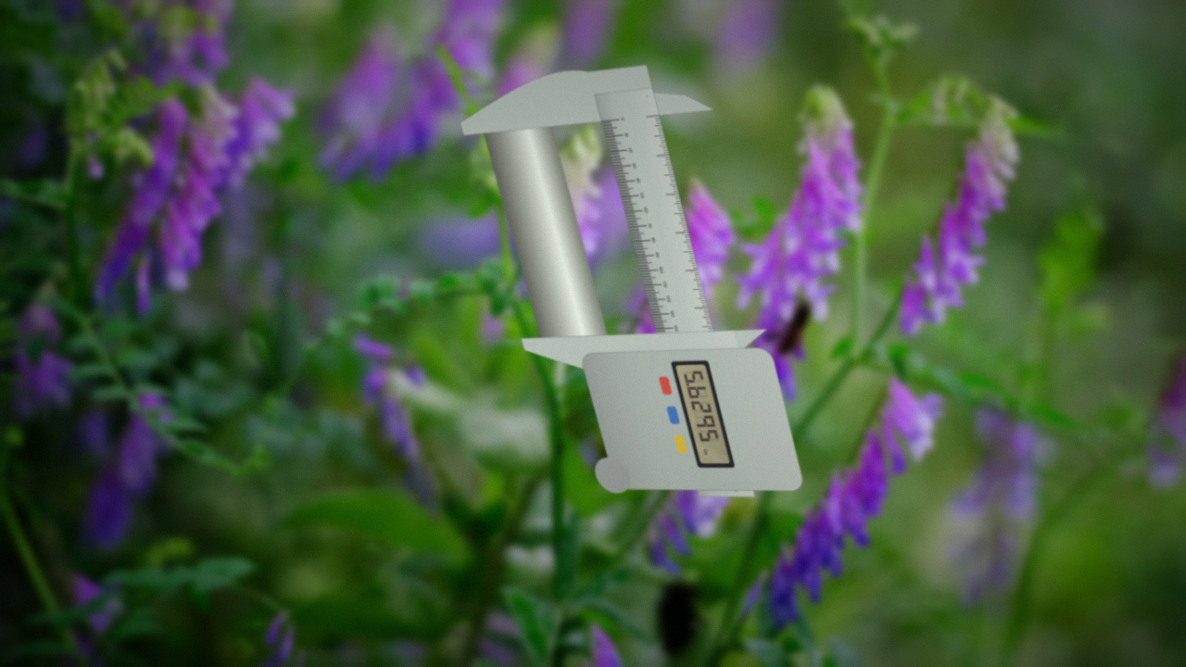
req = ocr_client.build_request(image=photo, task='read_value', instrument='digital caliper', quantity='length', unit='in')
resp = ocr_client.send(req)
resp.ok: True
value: 5.6295 in
